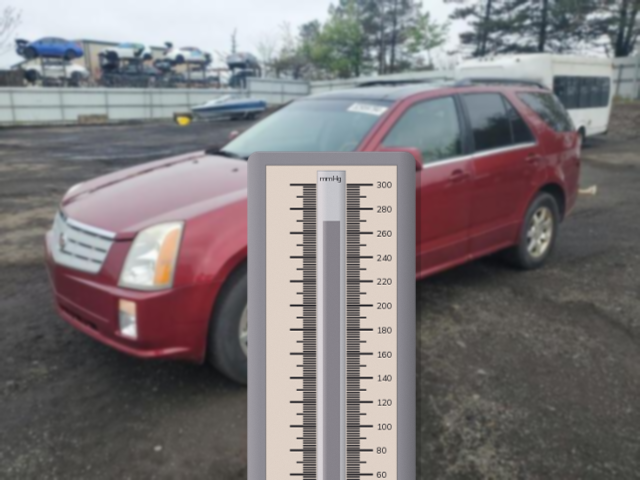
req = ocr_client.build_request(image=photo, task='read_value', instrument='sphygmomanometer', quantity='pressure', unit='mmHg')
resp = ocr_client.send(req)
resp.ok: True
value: 270 mmHg
